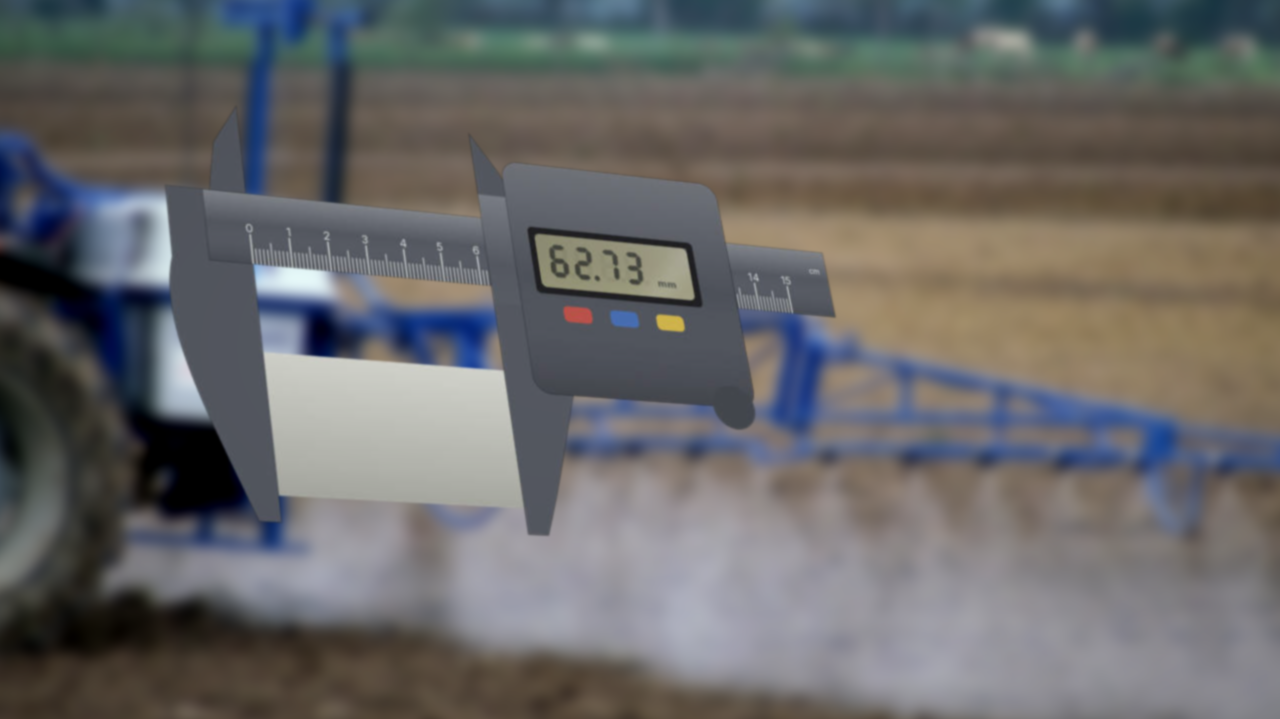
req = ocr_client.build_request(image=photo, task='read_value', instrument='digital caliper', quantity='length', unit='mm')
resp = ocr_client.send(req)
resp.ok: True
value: 62.73 mm
